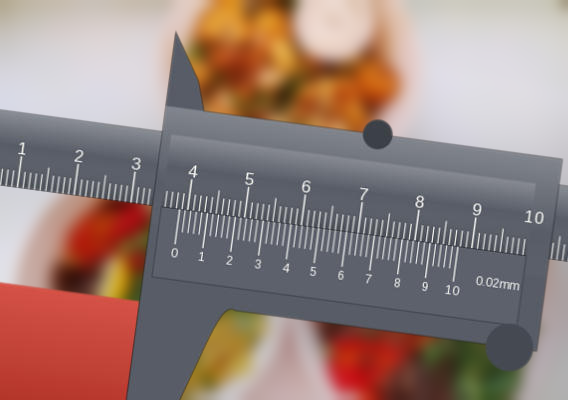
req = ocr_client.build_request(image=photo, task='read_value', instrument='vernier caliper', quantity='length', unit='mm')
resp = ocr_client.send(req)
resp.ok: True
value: 38.6 mm
